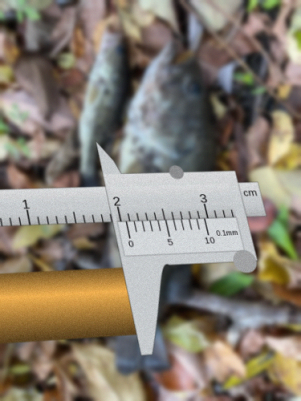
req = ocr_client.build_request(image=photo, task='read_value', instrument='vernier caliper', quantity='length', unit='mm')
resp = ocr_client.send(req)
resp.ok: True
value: 20.6 mm
